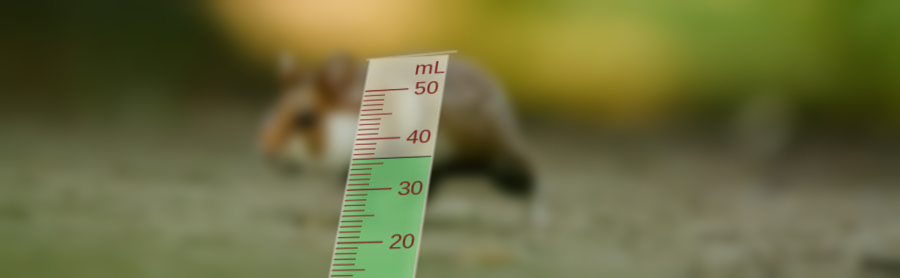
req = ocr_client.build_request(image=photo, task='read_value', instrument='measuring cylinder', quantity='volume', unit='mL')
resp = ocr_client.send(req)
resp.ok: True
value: 36 mL
